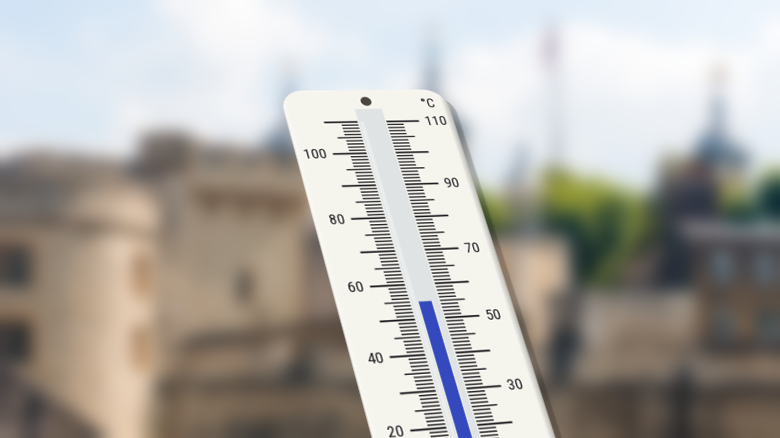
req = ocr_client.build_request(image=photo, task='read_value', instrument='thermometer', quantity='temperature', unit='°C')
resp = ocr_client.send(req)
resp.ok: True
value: 55 °C
